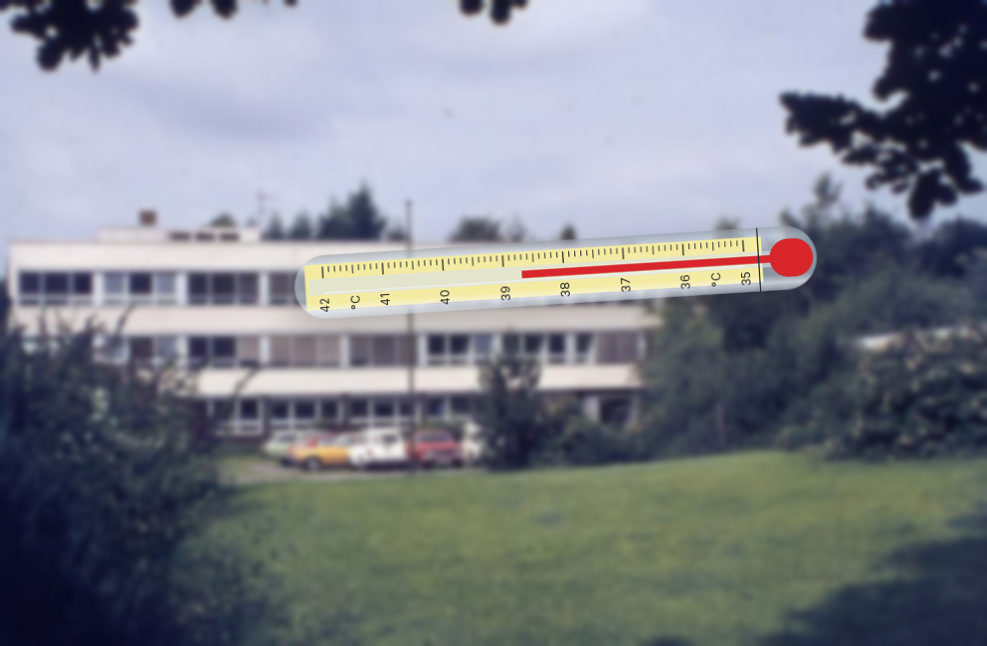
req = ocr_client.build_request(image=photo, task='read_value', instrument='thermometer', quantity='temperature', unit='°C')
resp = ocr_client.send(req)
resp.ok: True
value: 38.7 °C
